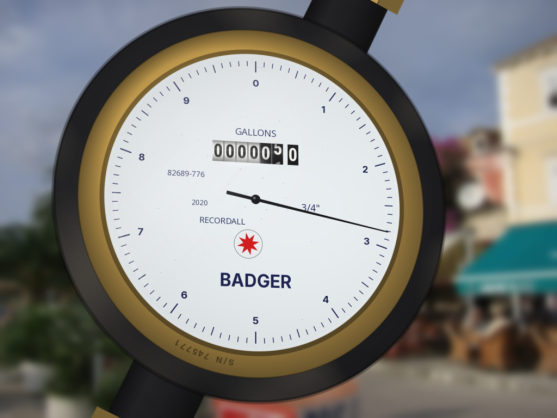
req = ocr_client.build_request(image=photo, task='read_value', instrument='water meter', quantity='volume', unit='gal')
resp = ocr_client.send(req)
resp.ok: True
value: 52.8 gal
